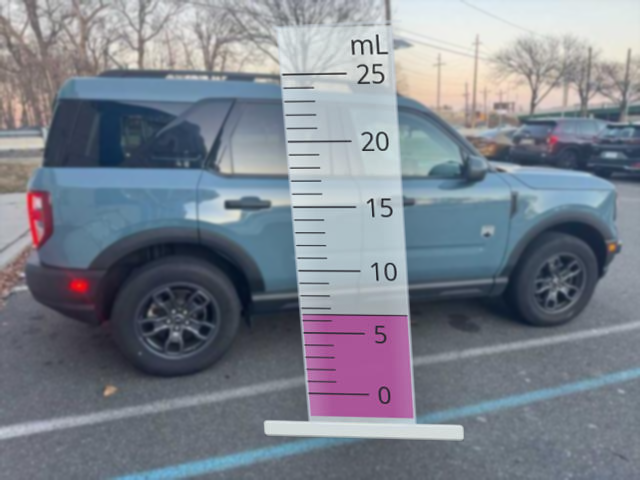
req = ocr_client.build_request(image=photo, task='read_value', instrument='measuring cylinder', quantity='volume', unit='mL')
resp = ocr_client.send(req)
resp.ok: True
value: 6.5 mL
